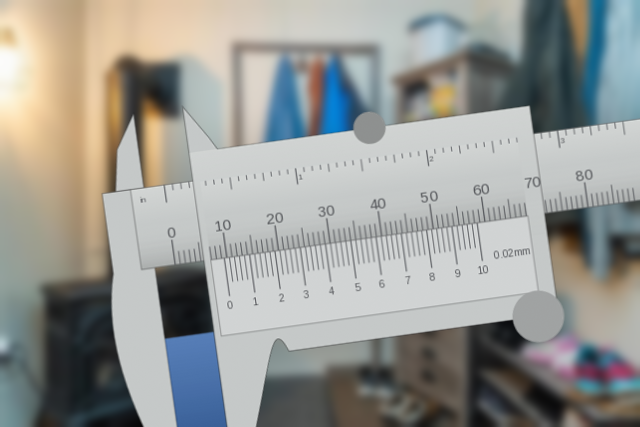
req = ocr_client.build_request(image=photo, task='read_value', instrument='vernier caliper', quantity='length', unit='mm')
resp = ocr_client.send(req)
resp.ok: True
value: 9.5 mm
